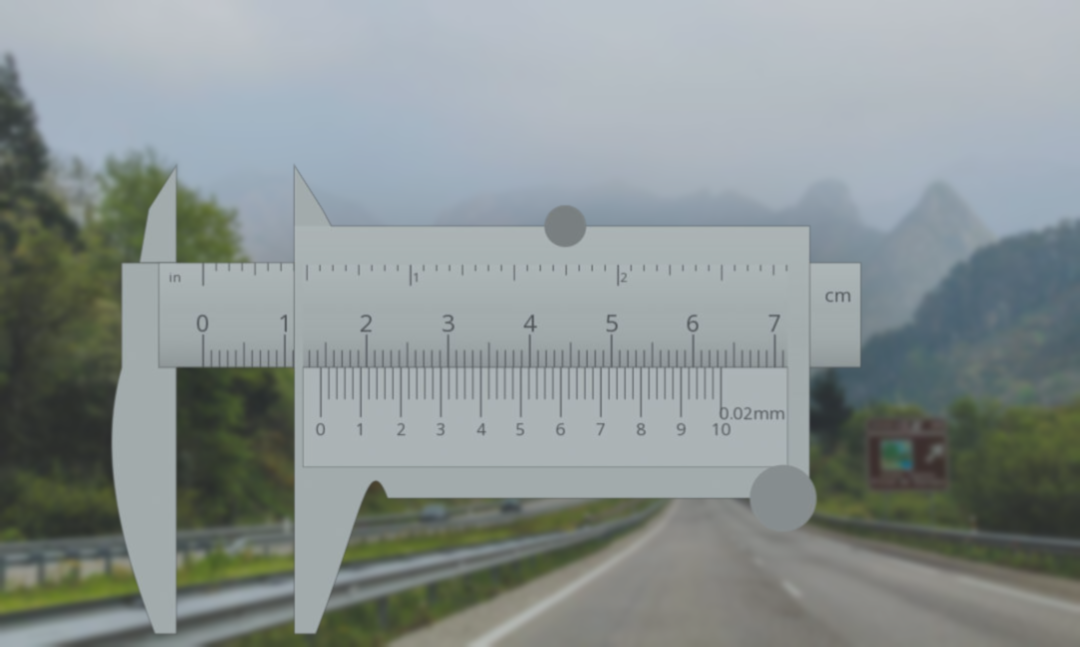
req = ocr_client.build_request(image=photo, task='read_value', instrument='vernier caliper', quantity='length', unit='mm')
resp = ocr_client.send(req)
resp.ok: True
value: 14.4 mm
